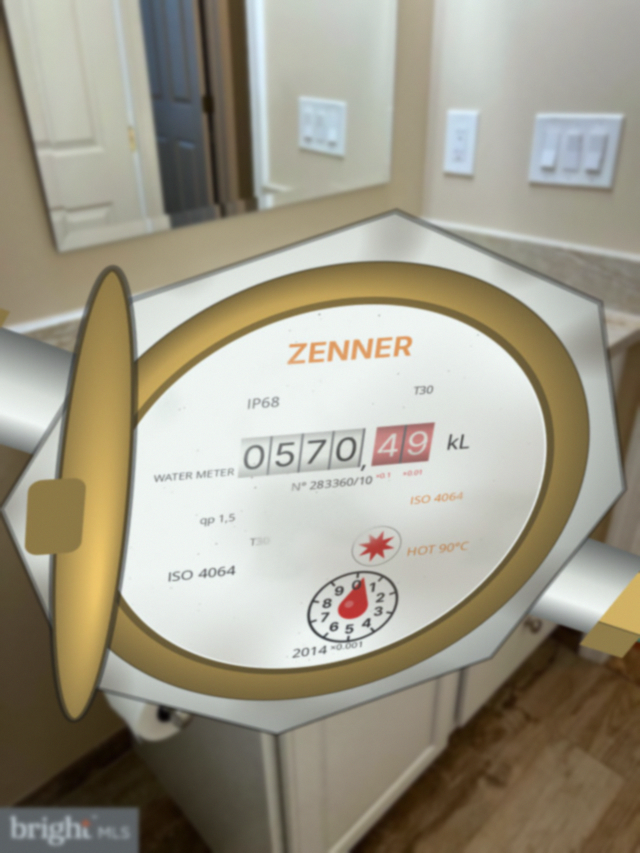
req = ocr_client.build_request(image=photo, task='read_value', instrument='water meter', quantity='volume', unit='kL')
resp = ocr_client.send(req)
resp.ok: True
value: 570.490 kL
